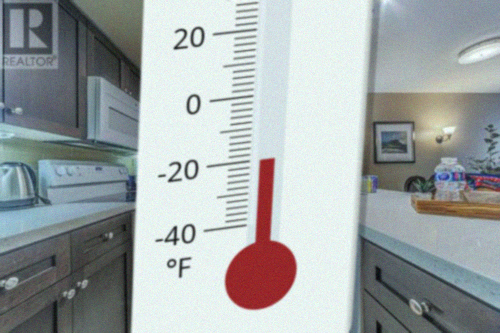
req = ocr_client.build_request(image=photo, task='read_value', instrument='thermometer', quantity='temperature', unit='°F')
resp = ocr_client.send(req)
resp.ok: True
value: -20 °F
